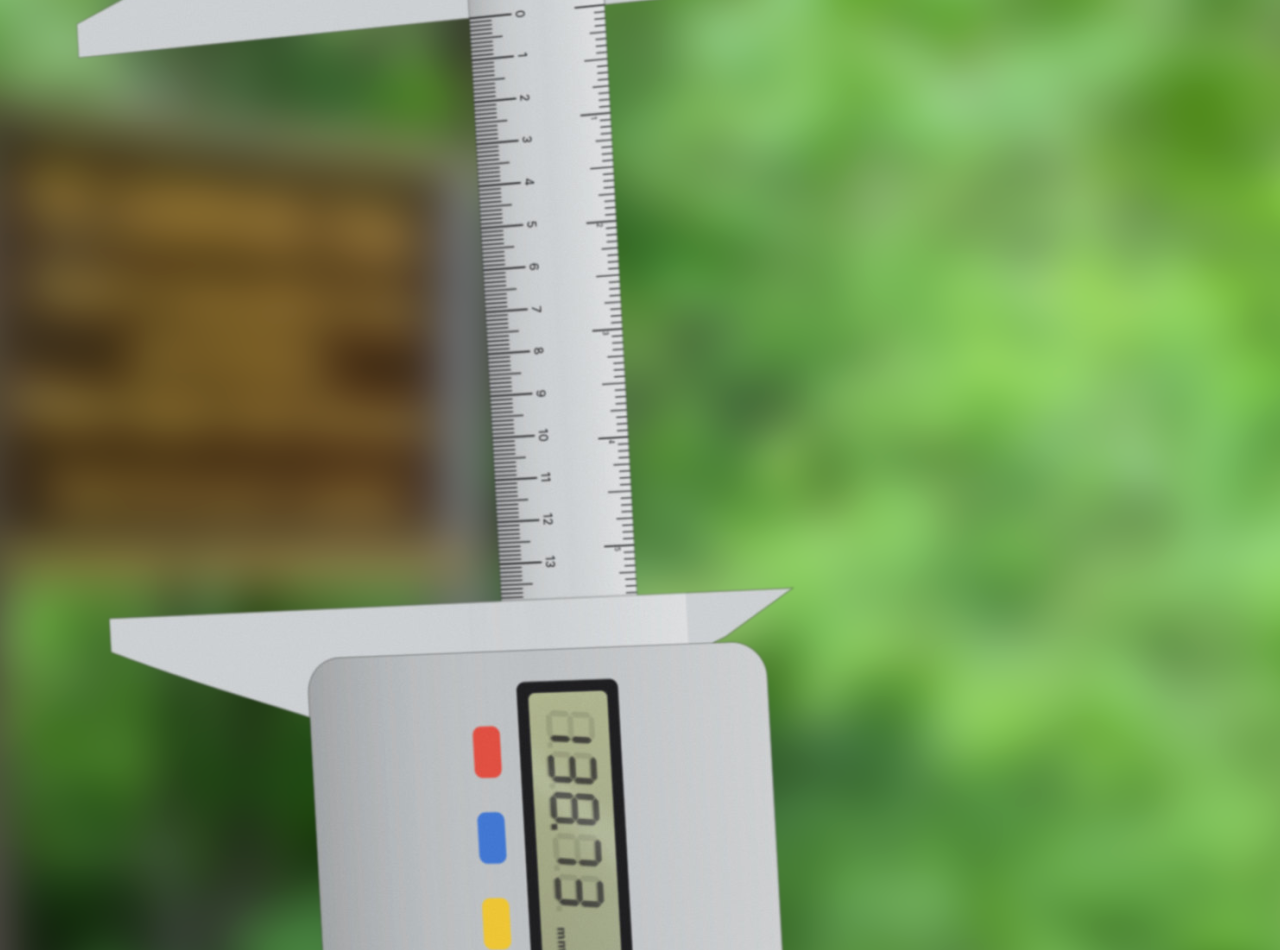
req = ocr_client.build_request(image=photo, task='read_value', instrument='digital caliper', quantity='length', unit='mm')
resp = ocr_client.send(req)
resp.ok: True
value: 138.73 mm
